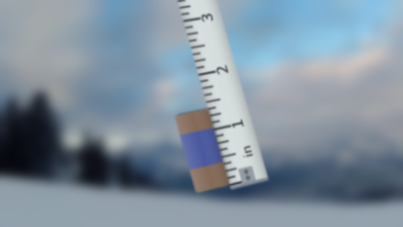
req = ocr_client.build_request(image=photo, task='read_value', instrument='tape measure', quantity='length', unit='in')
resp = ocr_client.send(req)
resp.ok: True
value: 1.375 in
